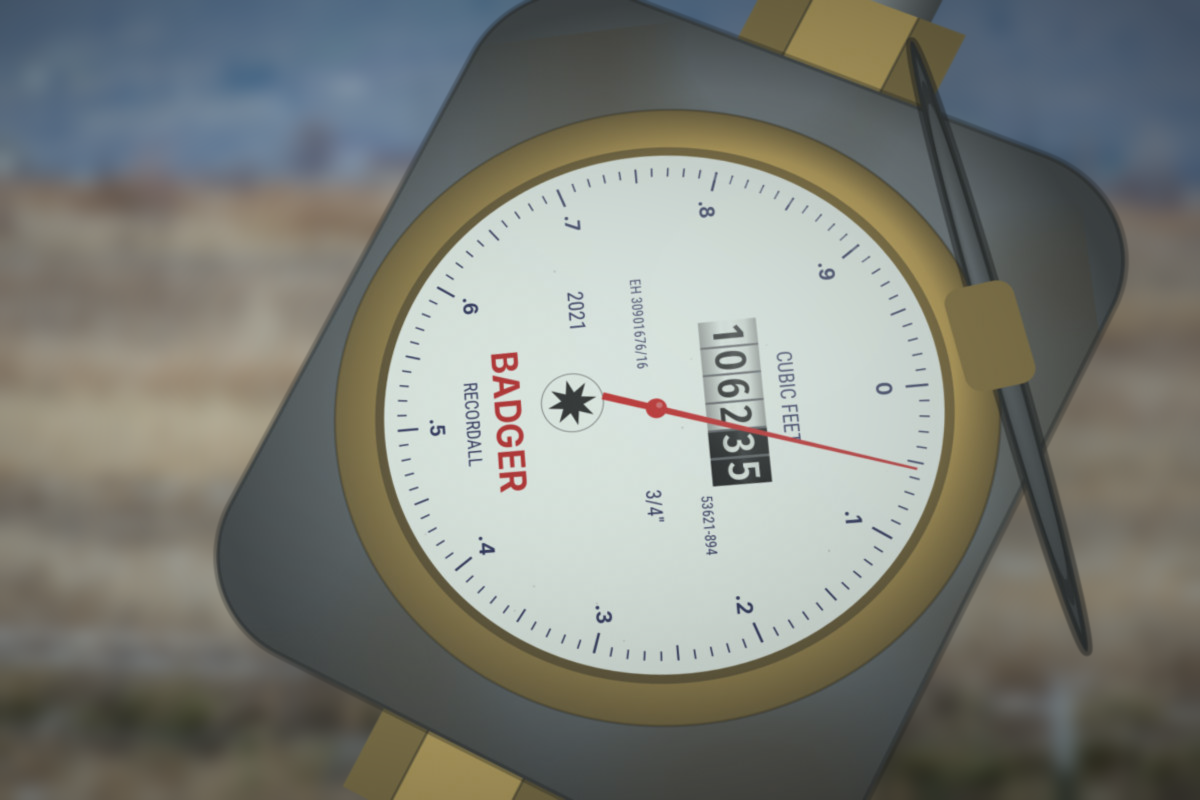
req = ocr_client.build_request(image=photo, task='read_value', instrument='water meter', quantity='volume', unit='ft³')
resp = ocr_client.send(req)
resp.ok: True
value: 106235.05 ft³
